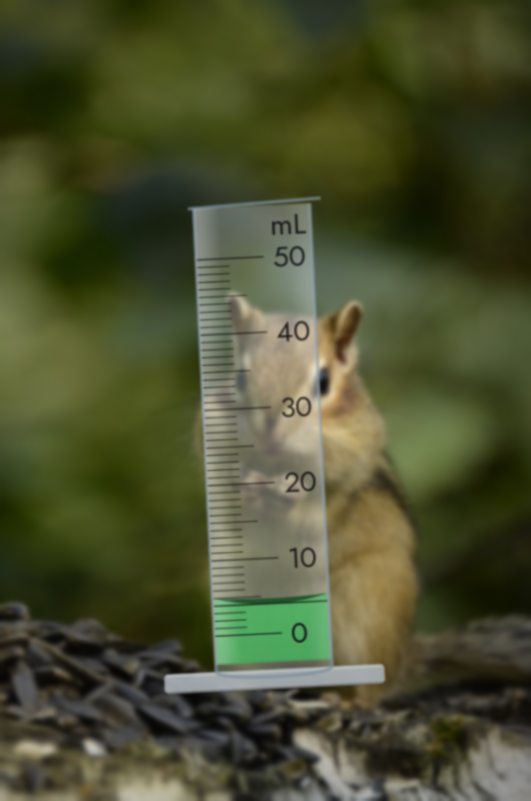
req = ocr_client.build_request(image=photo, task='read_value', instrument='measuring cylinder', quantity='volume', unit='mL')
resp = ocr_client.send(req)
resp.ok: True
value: 4 mL
